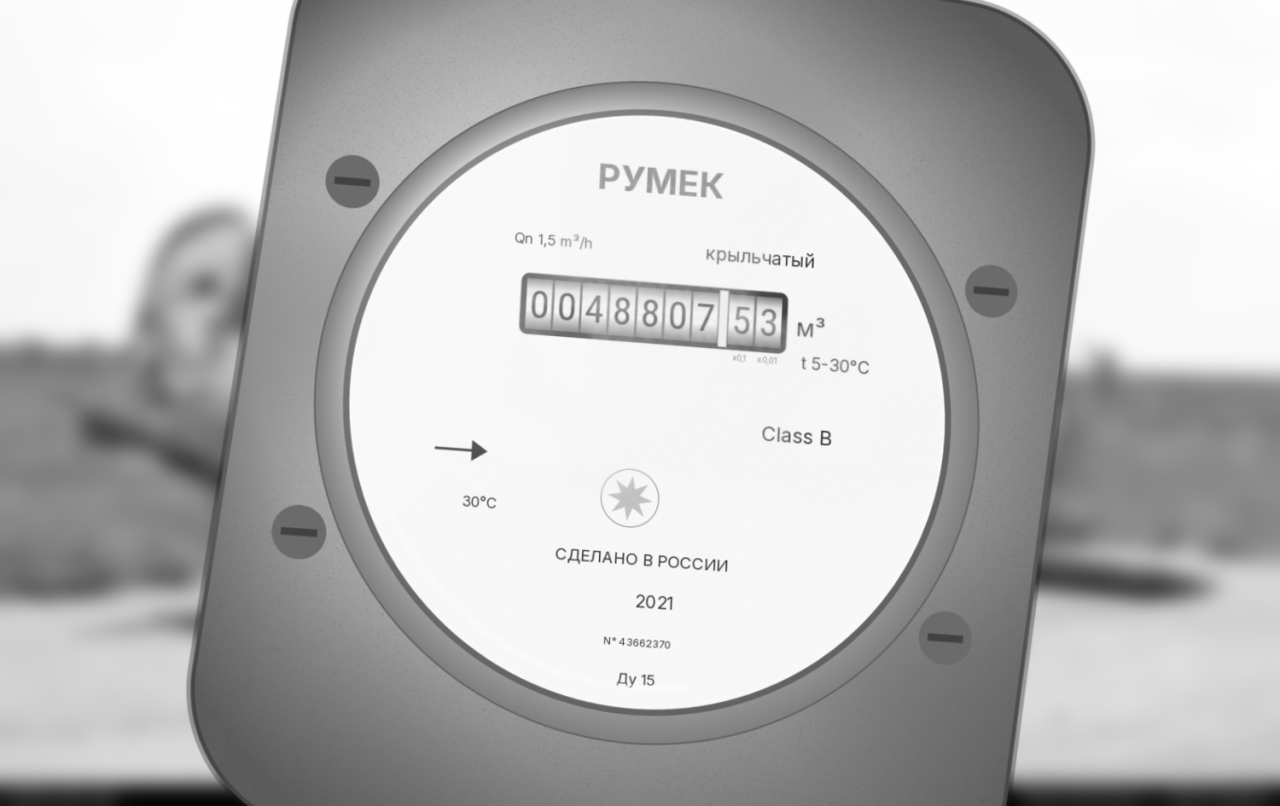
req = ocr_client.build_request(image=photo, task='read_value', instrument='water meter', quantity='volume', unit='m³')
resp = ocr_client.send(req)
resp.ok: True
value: 48807.53 m³
